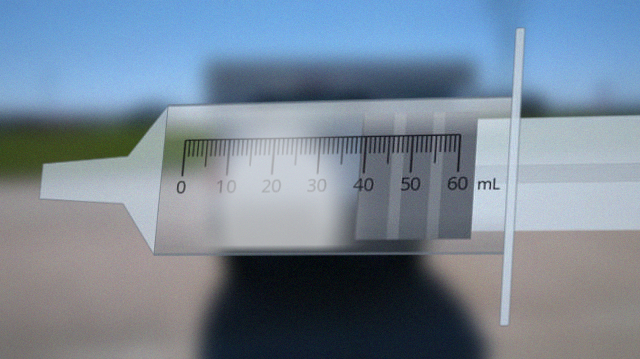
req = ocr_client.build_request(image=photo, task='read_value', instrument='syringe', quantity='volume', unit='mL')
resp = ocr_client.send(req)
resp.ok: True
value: 39 mL
